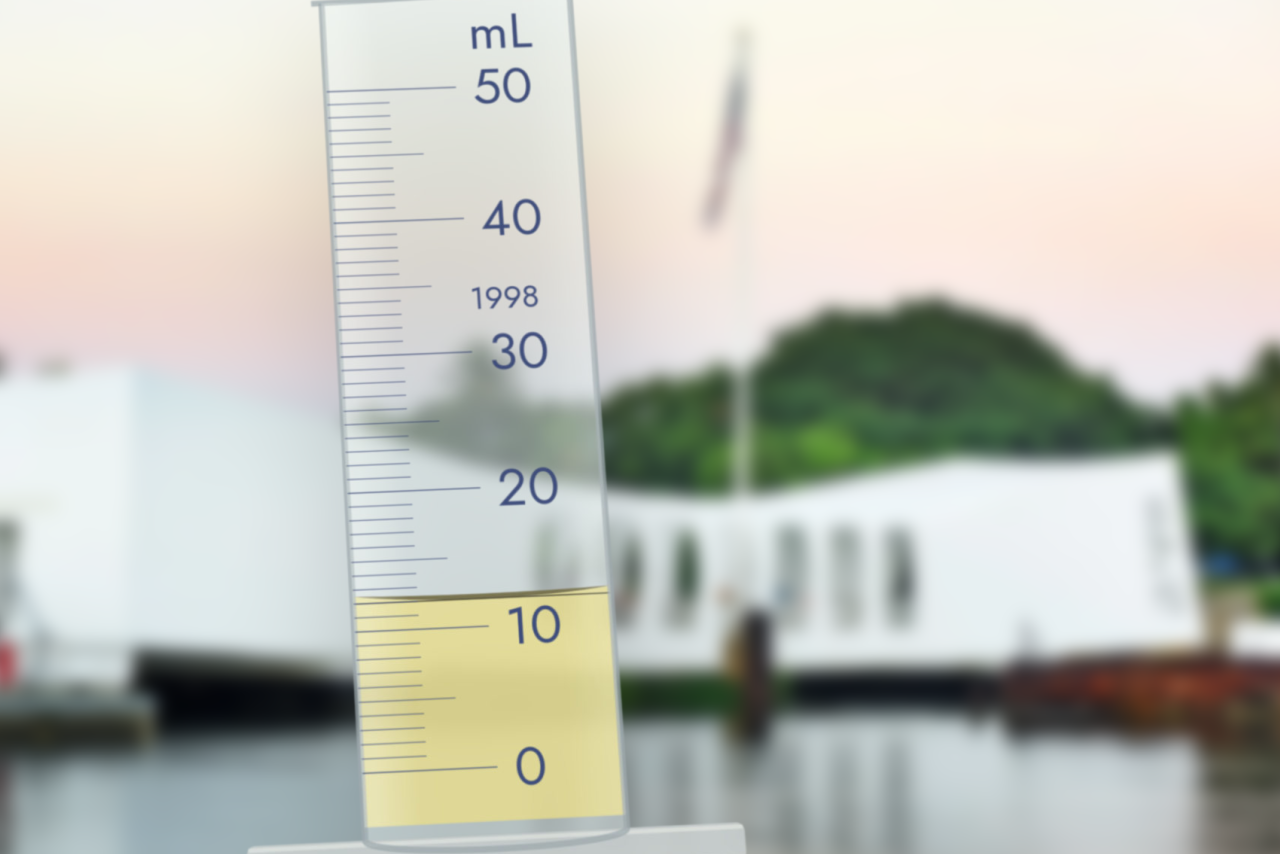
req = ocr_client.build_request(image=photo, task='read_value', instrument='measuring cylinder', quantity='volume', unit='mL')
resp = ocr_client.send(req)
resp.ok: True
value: 12 mL
